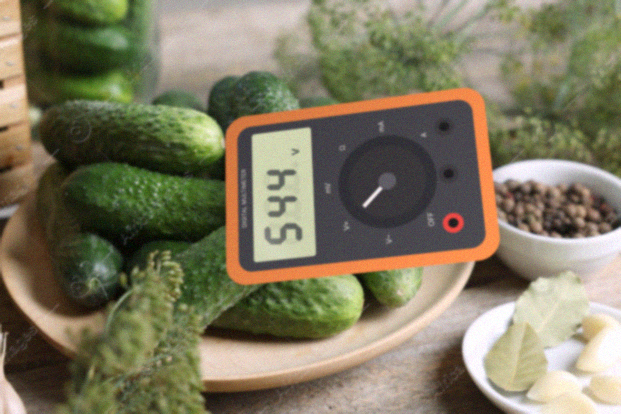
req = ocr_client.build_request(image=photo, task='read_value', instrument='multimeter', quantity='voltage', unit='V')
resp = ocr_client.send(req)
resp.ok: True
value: 544 V
